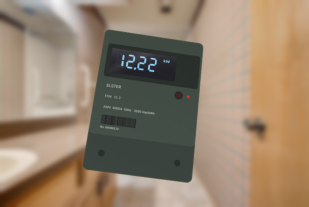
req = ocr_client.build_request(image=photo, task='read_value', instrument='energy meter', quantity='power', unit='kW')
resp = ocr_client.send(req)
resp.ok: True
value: 12.22 kW
